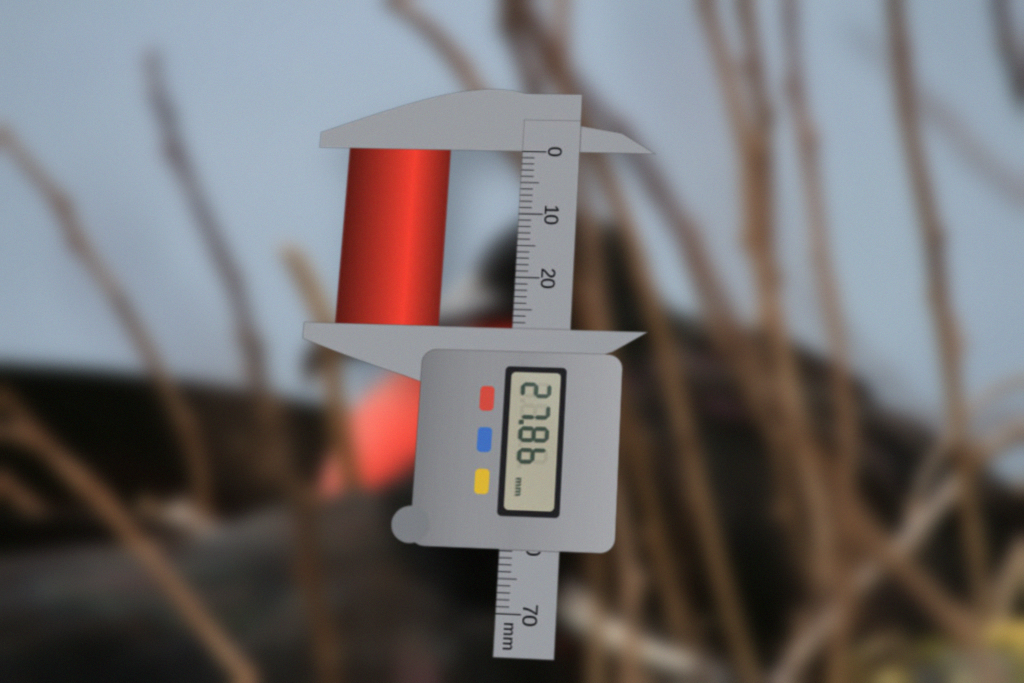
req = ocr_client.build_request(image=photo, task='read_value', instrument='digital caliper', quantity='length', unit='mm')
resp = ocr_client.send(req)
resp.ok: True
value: 27.86 mm
